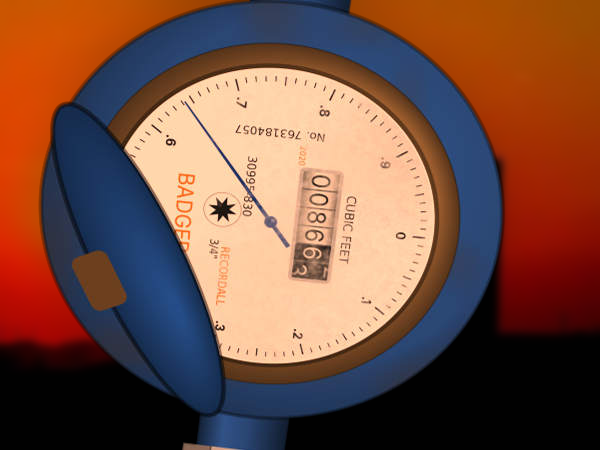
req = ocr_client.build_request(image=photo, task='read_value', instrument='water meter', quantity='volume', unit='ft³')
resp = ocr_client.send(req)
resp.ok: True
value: 8662.64 ft³
